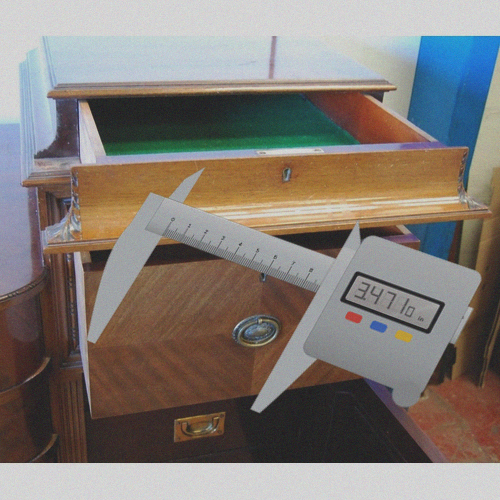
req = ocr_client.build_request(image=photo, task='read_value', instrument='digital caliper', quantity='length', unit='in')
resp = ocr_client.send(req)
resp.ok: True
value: 3.4710 in
